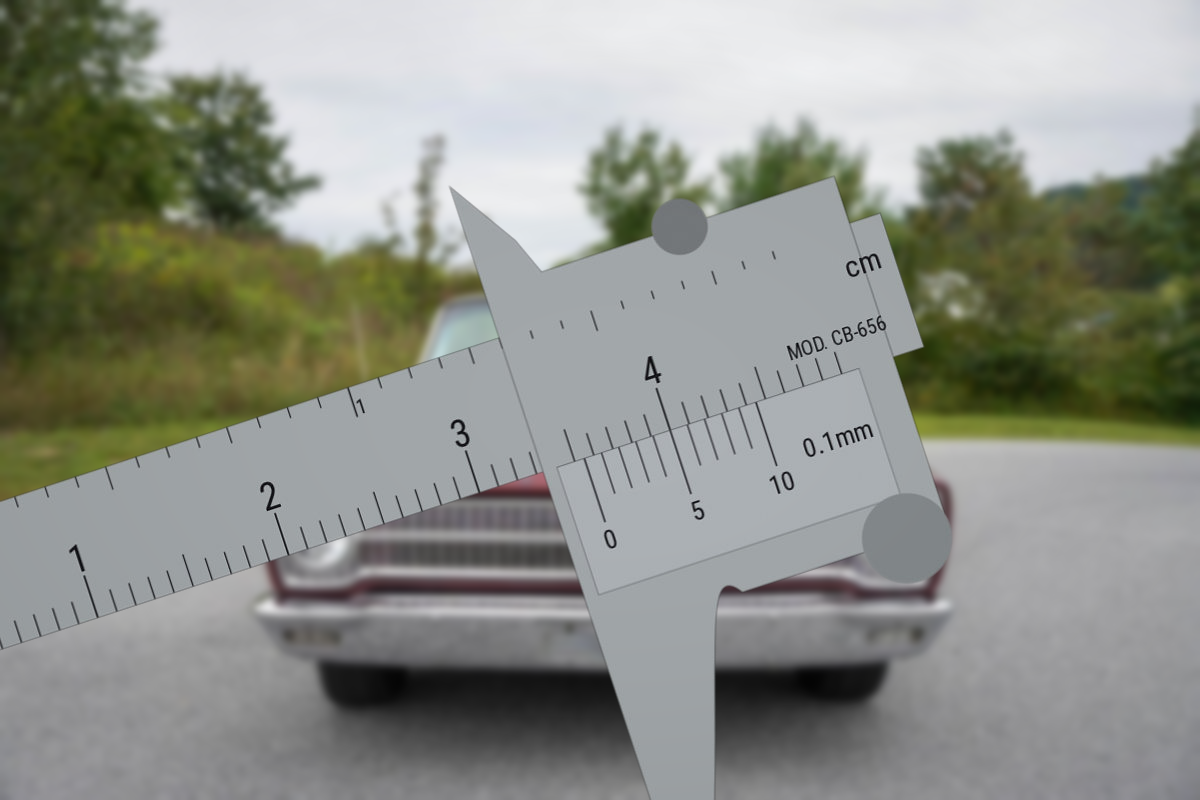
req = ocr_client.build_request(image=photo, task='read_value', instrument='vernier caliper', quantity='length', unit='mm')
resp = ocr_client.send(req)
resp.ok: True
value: 35.5 mm
